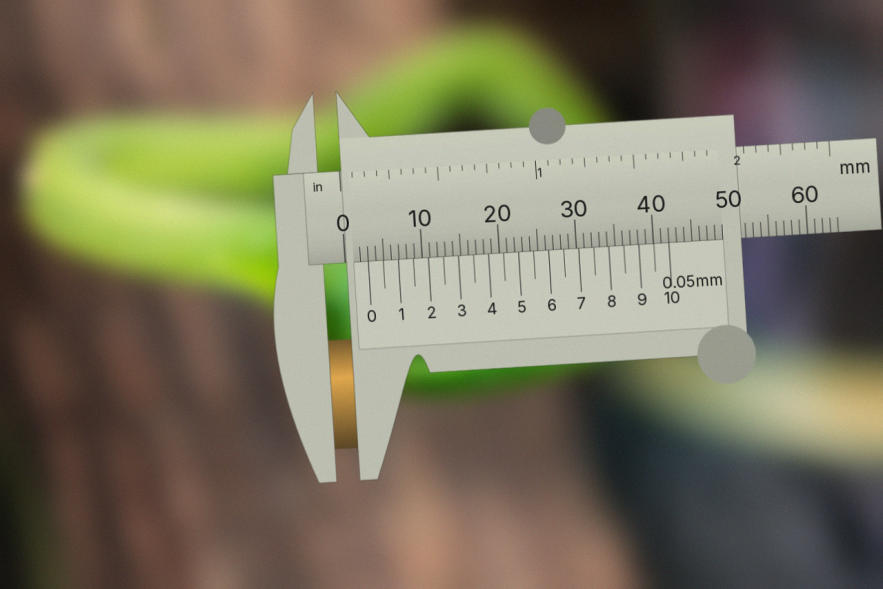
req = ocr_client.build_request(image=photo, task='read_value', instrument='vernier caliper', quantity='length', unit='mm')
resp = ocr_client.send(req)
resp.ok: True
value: 3.0 mm
